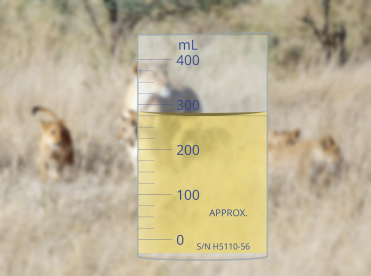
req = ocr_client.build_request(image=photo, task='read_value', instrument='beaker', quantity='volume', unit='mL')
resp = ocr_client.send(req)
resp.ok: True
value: 275 mL
